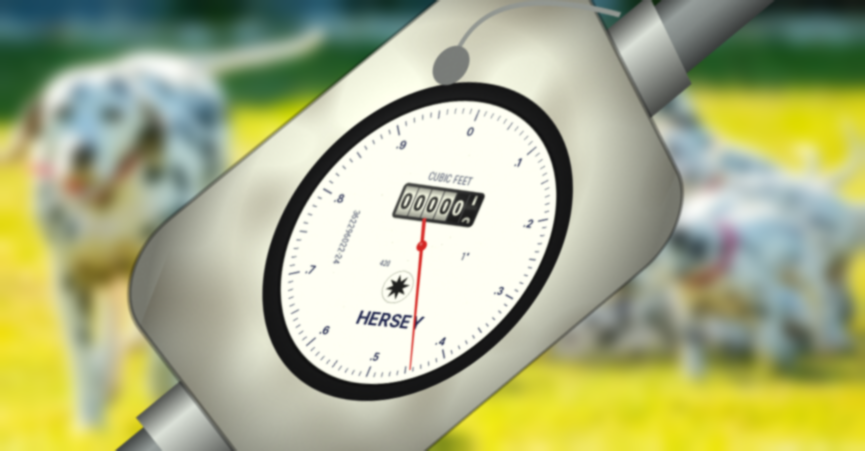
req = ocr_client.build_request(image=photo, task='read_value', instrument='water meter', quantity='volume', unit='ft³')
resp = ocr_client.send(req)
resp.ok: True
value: 1.44 ft³
